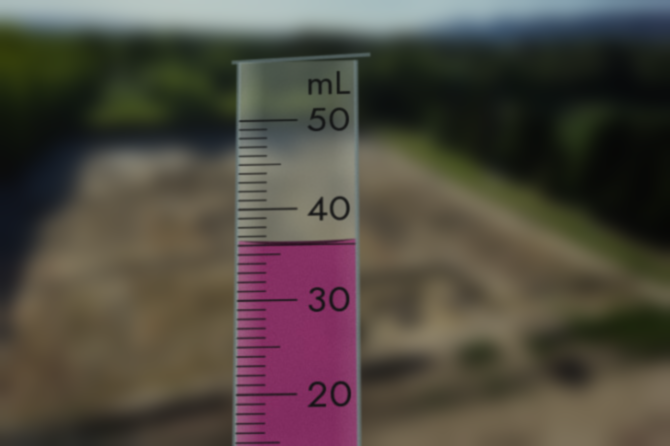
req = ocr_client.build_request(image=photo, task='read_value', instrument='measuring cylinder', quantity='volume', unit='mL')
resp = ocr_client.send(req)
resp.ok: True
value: 36 mL
